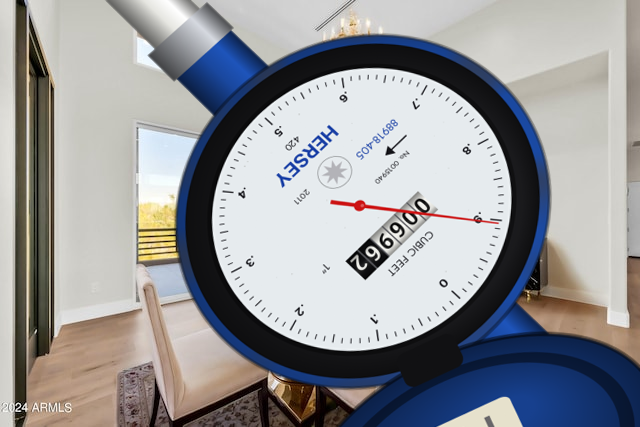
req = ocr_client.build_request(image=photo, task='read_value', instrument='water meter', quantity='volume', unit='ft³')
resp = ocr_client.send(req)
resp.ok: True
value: 6961.90 ft³
